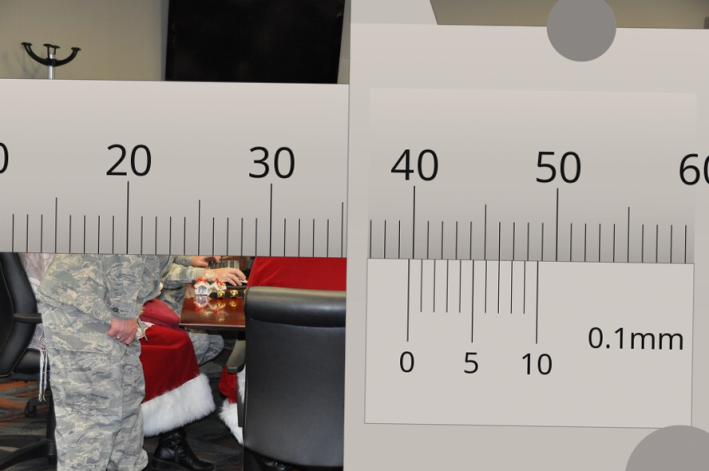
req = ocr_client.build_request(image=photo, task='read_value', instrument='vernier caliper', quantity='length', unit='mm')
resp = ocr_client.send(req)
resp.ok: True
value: 39.7 mm
